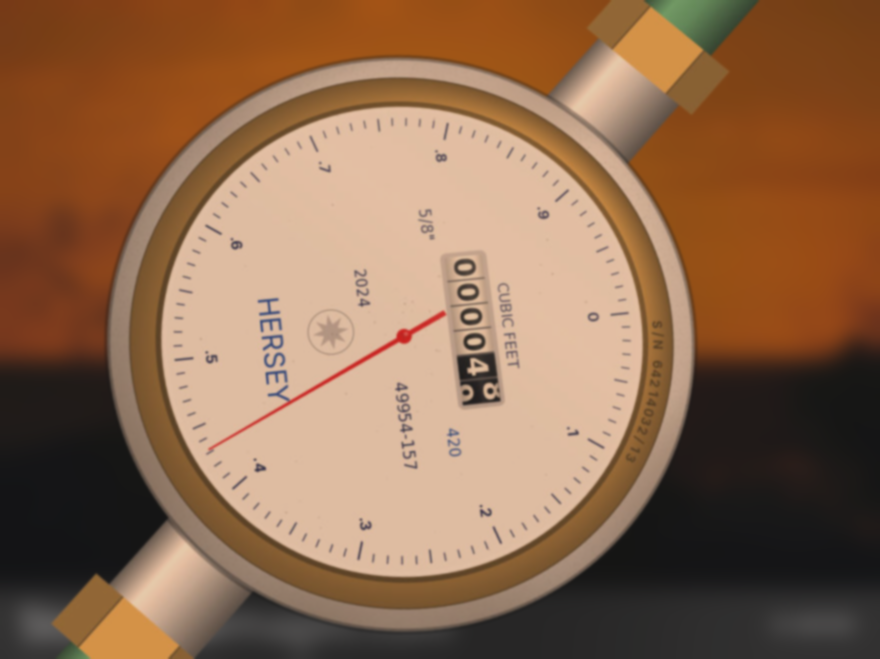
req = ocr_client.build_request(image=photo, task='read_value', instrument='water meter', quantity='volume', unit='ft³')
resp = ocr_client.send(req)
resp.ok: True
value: 48.43 ft³
